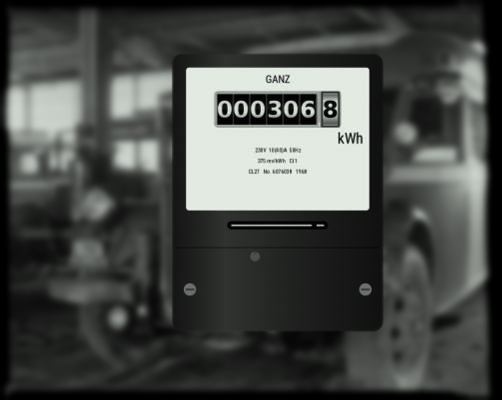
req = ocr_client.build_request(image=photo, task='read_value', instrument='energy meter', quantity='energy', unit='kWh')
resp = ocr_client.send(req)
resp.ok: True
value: 306.8 kWh
